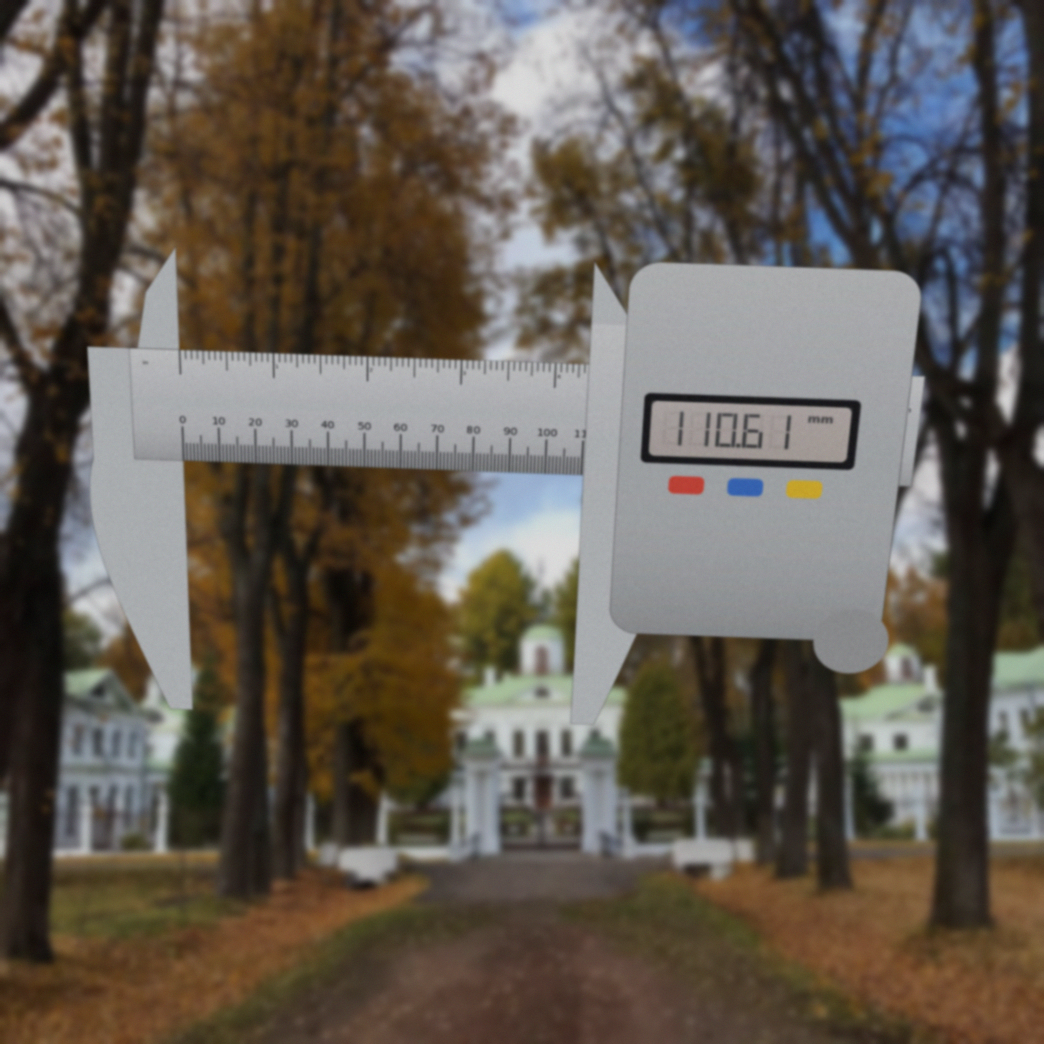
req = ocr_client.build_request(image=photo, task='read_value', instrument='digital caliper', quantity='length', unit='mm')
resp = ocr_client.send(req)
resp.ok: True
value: 110.61 mm
